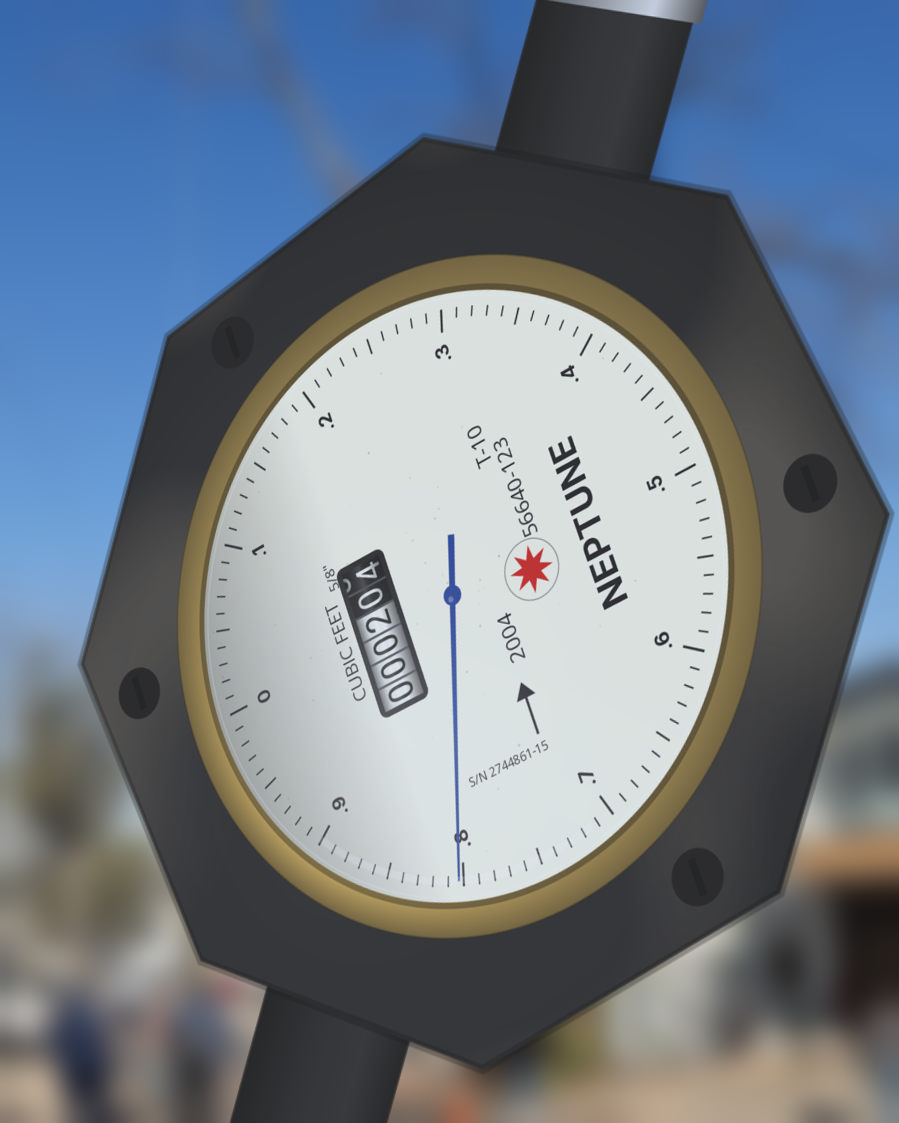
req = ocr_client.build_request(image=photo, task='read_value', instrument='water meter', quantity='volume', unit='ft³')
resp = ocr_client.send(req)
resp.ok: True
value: 203.80 ft³
